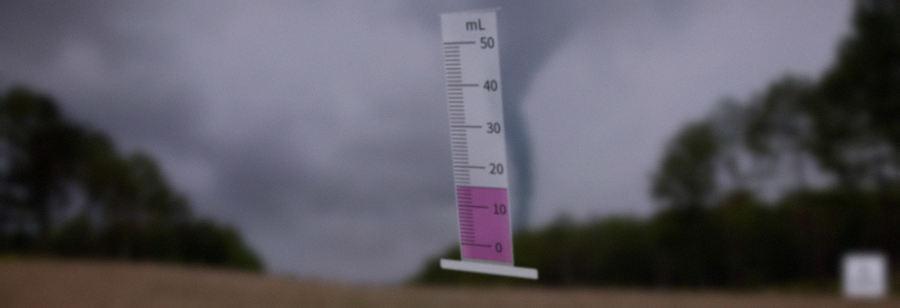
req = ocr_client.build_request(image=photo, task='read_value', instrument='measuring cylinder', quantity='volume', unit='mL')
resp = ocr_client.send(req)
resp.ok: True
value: 15 mL
